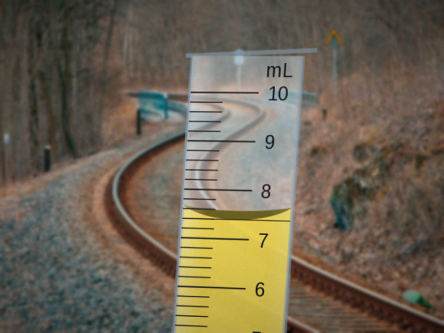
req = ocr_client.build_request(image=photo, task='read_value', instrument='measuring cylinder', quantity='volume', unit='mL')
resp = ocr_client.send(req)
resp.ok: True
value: 7.4 mL
